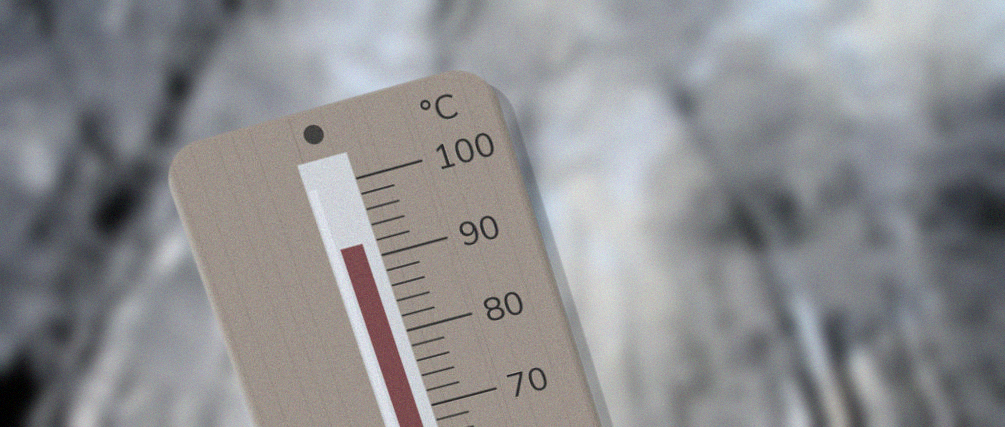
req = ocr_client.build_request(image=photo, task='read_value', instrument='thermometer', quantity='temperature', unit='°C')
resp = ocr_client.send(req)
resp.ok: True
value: 92 °C
